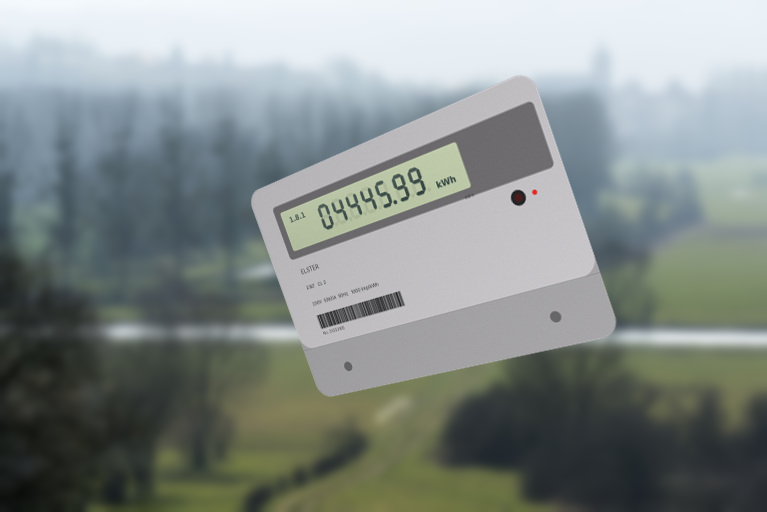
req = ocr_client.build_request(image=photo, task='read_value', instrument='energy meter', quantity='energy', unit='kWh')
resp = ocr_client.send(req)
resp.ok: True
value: 4445.99 kWh
